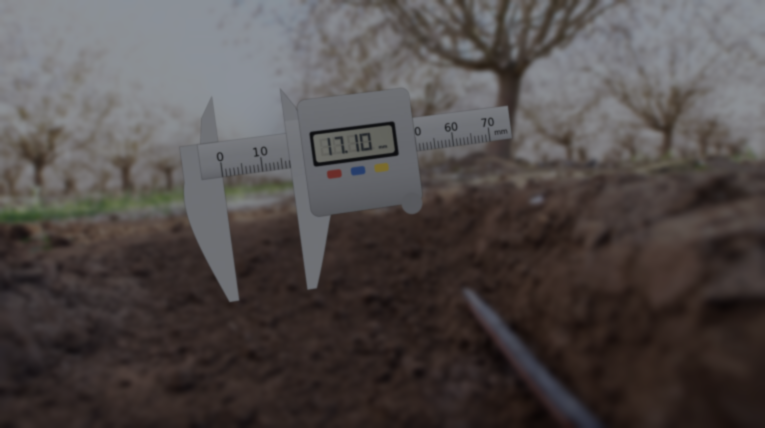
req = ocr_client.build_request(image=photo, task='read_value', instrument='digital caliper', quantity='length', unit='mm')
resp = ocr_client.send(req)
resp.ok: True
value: 17.10 mm
